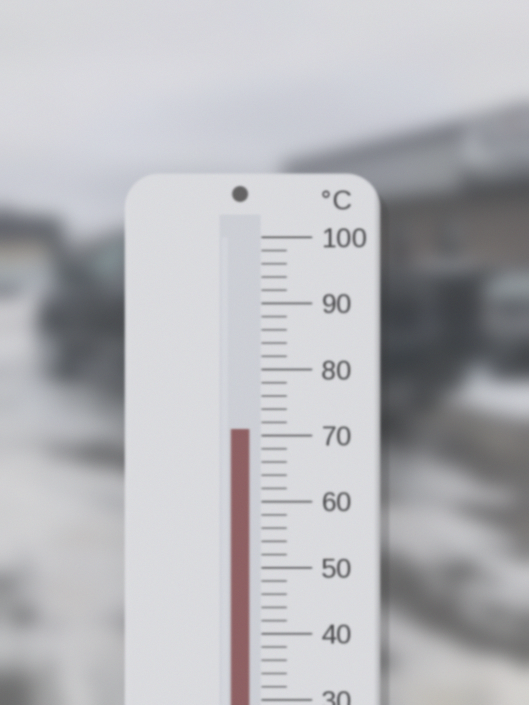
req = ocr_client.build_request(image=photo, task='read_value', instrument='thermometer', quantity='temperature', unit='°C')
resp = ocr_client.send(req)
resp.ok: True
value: 71 °C
